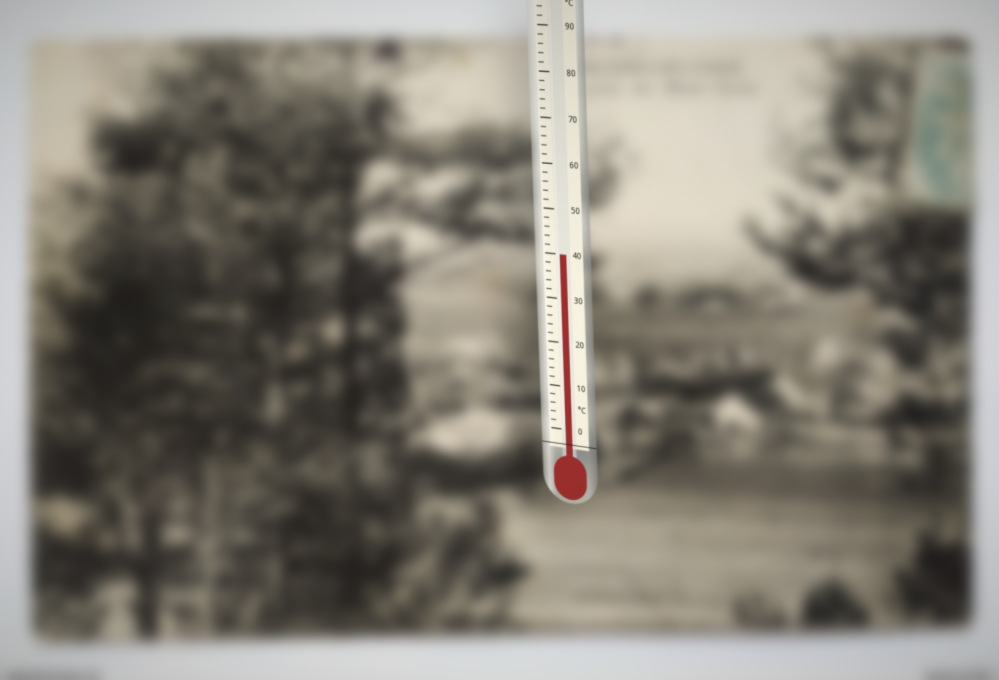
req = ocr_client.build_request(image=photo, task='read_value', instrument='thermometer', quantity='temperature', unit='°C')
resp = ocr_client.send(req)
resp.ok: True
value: 40 °C
